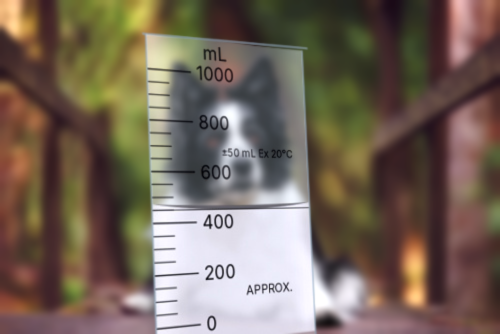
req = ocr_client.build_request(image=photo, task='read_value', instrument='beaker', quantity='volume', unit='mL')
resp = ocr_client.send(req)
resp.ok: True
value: 450 mL
